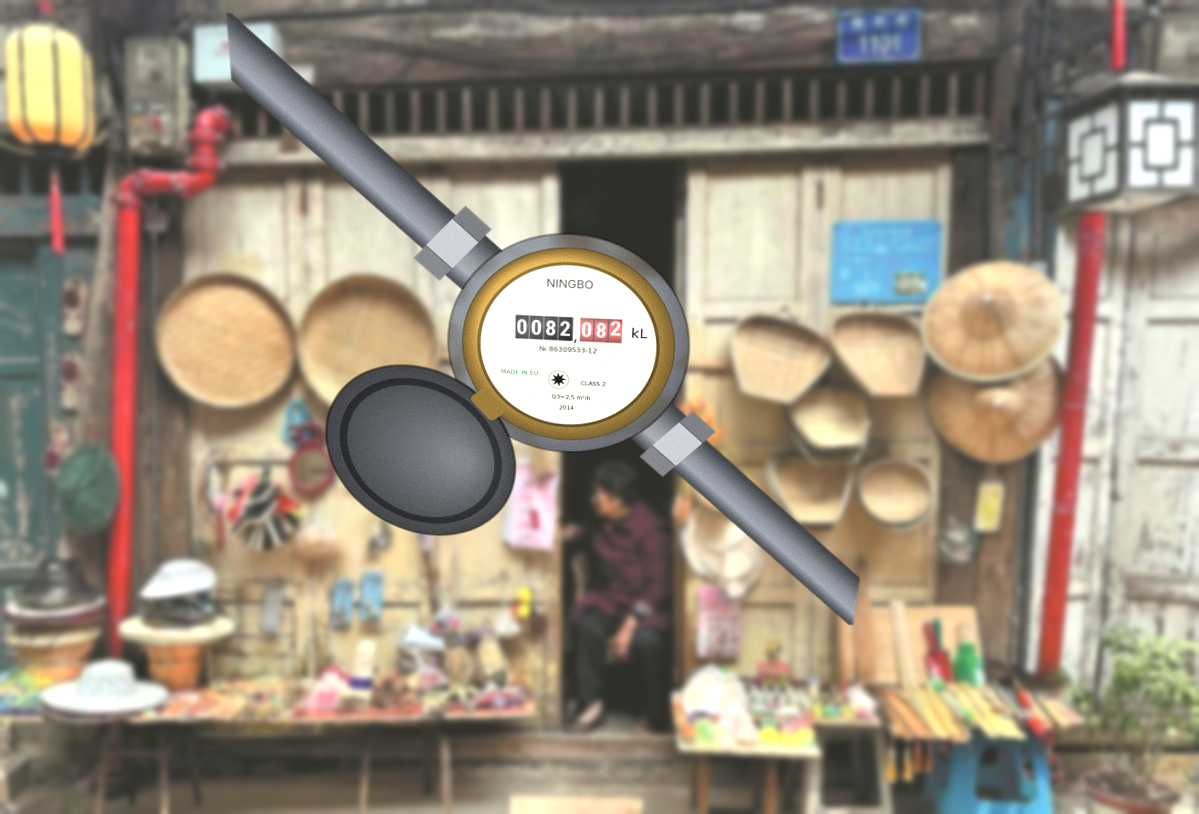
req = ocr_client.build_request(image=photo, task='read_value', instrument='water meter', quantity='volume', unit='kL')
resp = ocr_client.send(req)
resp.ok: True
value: 82.082 kL
